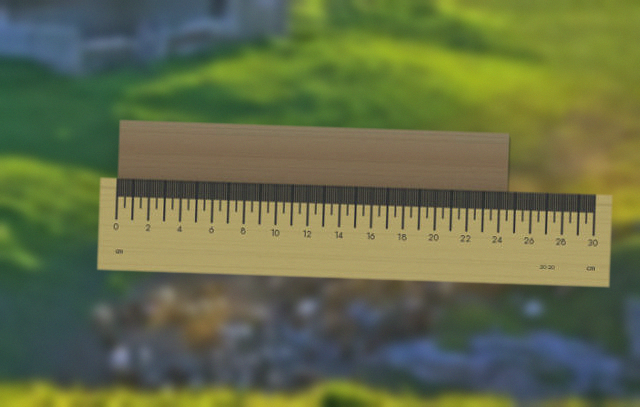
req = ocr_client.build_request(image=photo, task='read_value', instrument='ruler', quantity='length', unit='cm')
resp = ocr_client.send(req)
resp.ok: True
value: 24.5 cm
